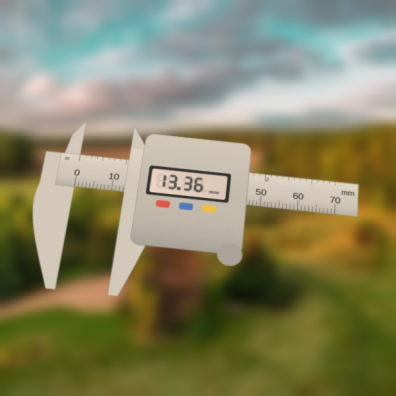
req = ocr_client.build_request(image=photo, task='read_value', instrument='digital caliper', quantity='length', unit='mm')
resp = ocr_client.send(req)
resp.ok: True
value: 13.36 mm
